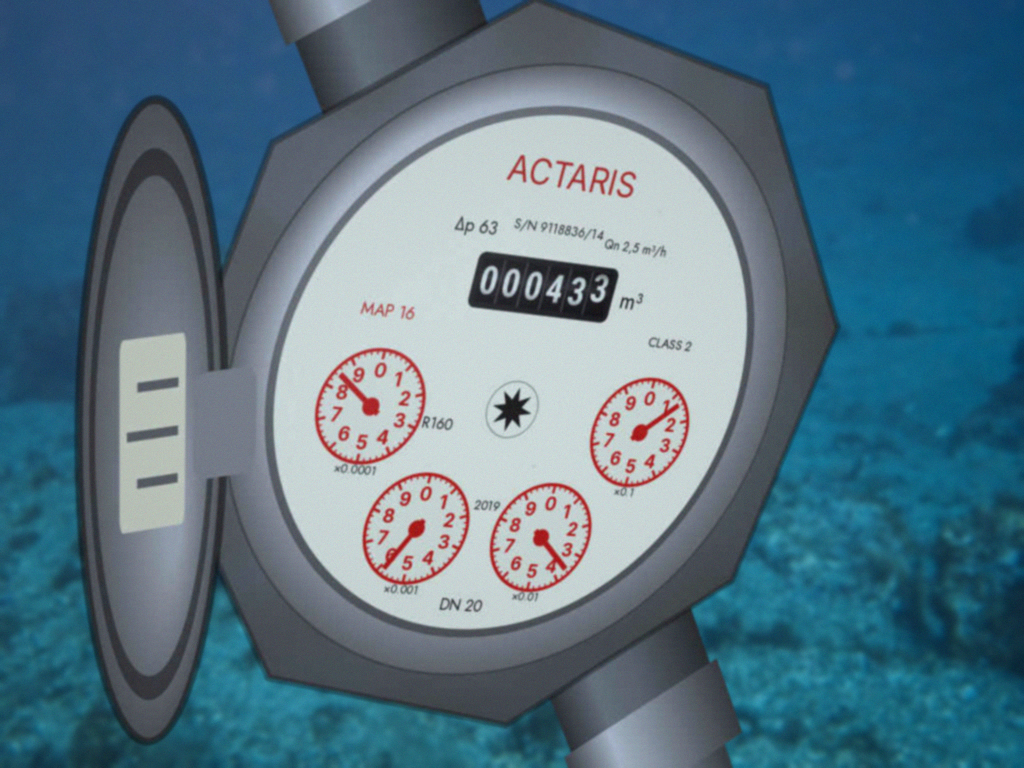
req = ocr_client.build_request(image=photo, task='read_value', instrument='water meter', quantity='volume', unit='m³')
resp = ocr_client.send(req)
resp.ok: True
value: 433.1358 m³
